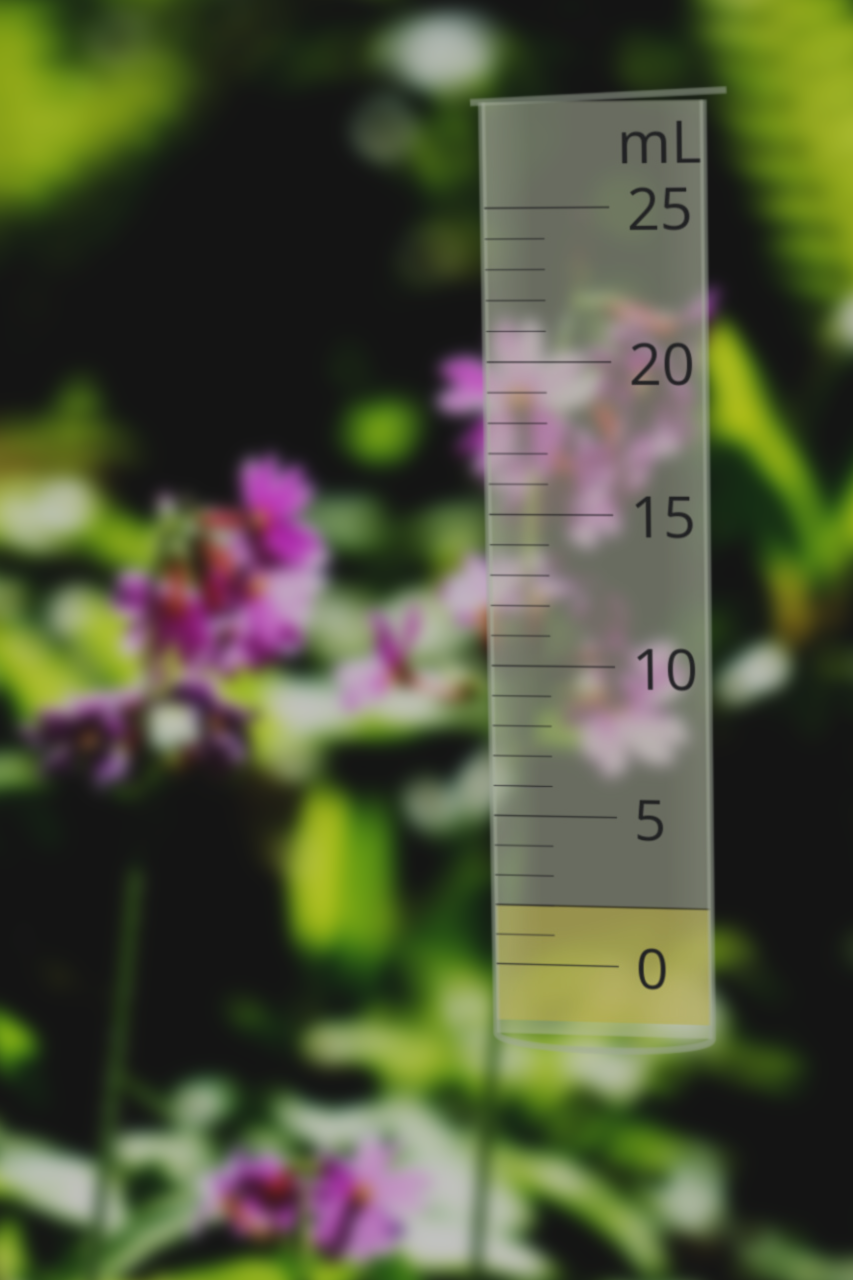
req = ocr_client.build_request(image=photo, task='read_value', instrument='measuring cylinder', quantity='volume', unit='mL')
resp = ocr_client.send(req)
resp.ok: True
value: 2 mL
